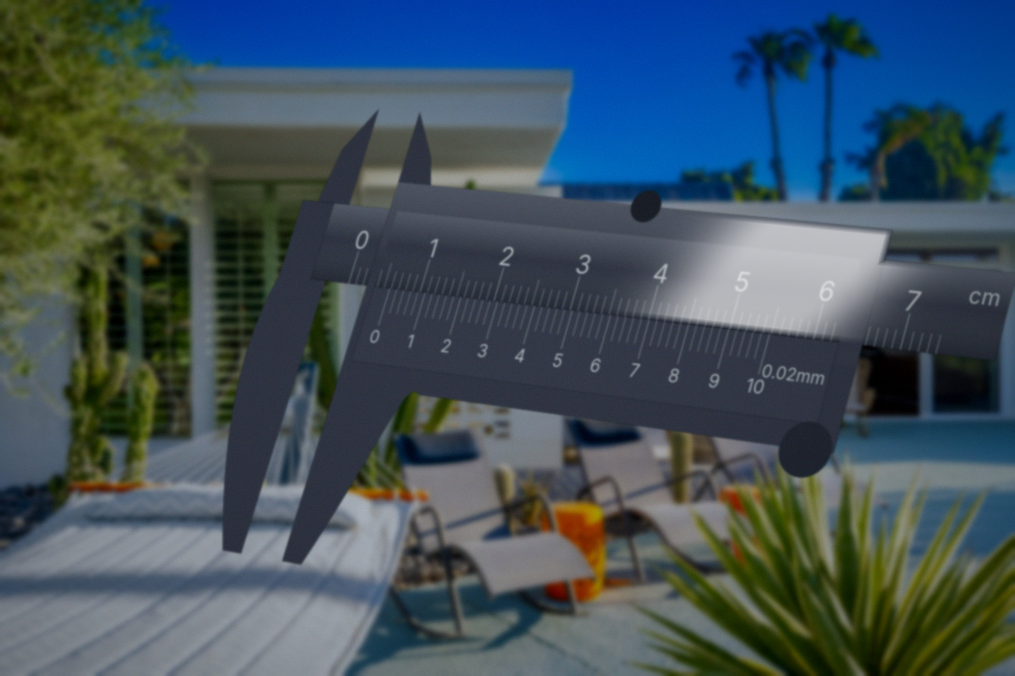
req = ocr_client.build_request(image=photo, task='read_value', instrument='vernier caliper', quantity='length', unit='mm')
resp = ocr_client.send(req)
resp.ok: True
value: 5.8 mm
